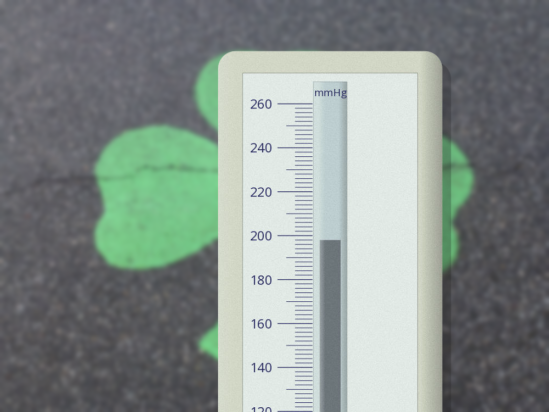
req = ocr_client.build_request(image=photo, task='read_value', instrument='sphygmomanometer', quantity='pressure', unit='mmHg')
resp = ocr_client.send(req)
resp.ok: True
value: 198 mmHg
